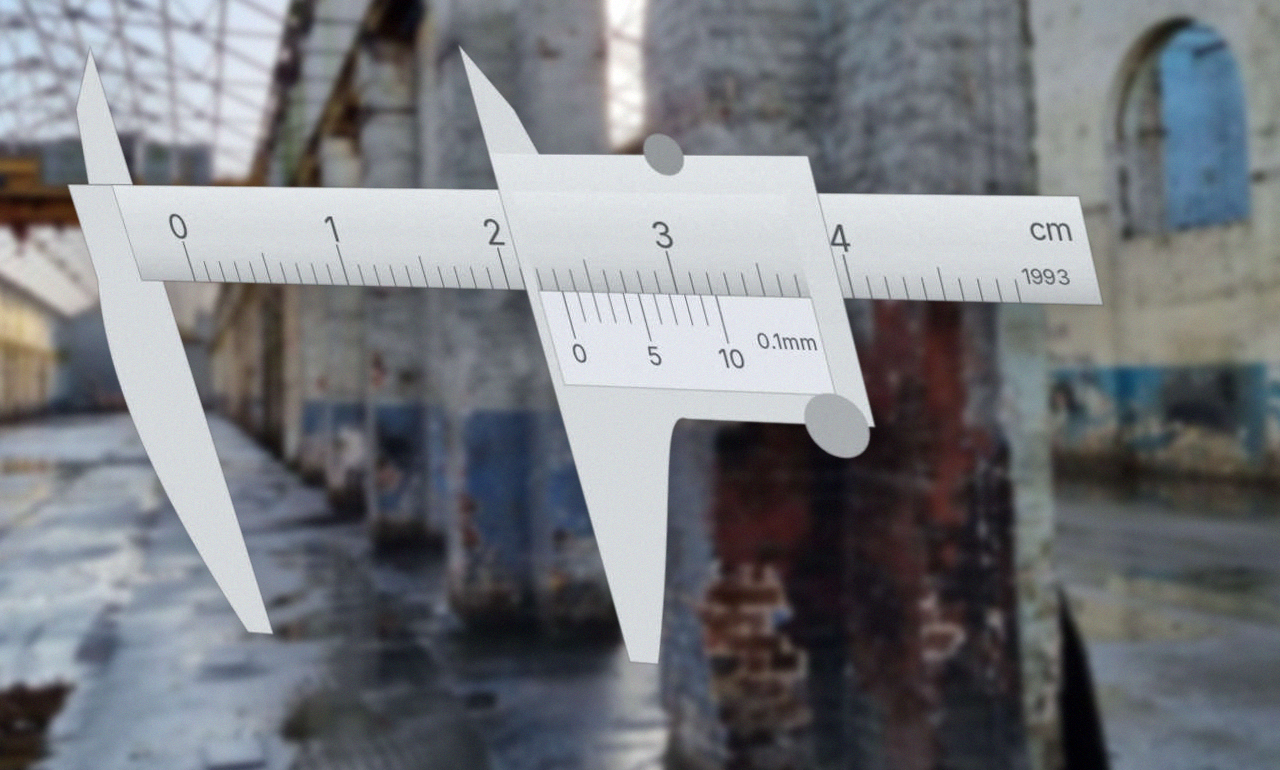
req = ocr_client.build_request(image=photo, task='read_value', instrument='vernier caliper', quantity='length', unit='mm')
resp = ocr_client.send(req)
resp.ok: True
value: 23.2 mm
